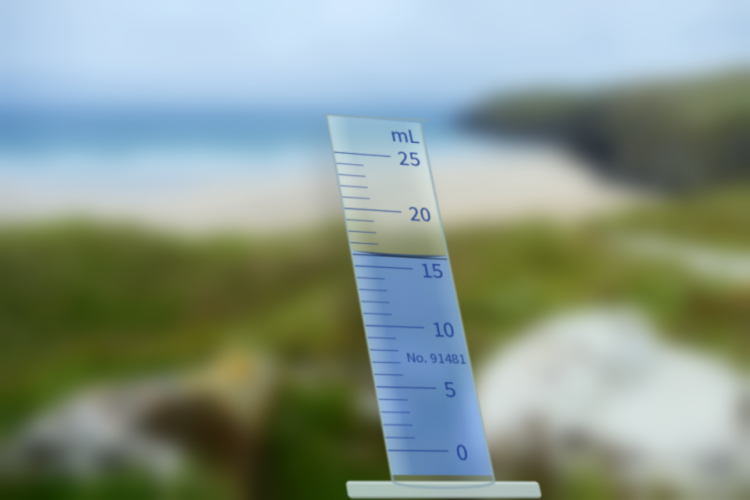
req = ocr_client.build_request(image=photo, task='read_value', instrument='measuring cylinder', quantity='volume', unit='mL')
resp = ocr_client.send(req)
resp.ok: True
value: 16 mL
